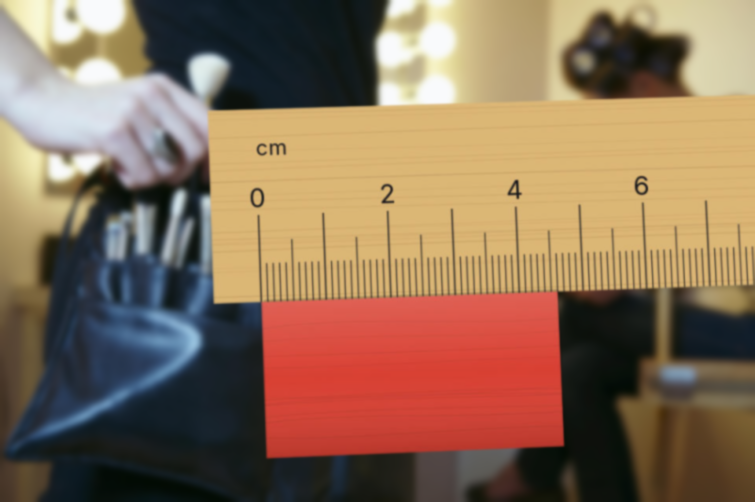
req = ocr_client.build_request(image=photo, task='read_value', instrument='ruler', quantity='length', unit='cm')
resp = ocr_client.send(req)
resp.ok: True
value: 4.6 cm
